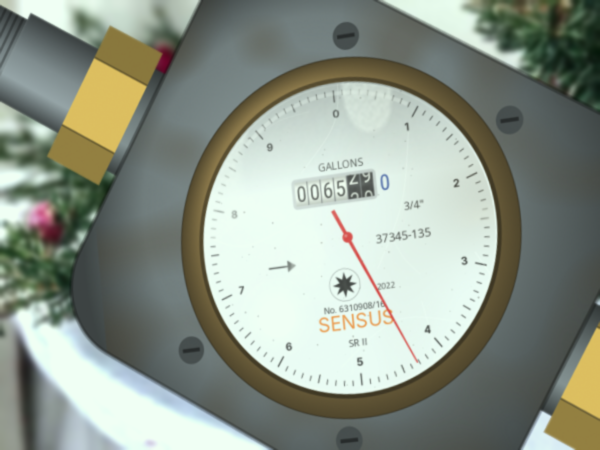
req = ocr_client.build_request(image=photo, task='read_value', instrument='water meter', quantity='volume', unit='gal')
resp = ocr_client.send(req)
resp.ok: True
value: 65294.3 gal
